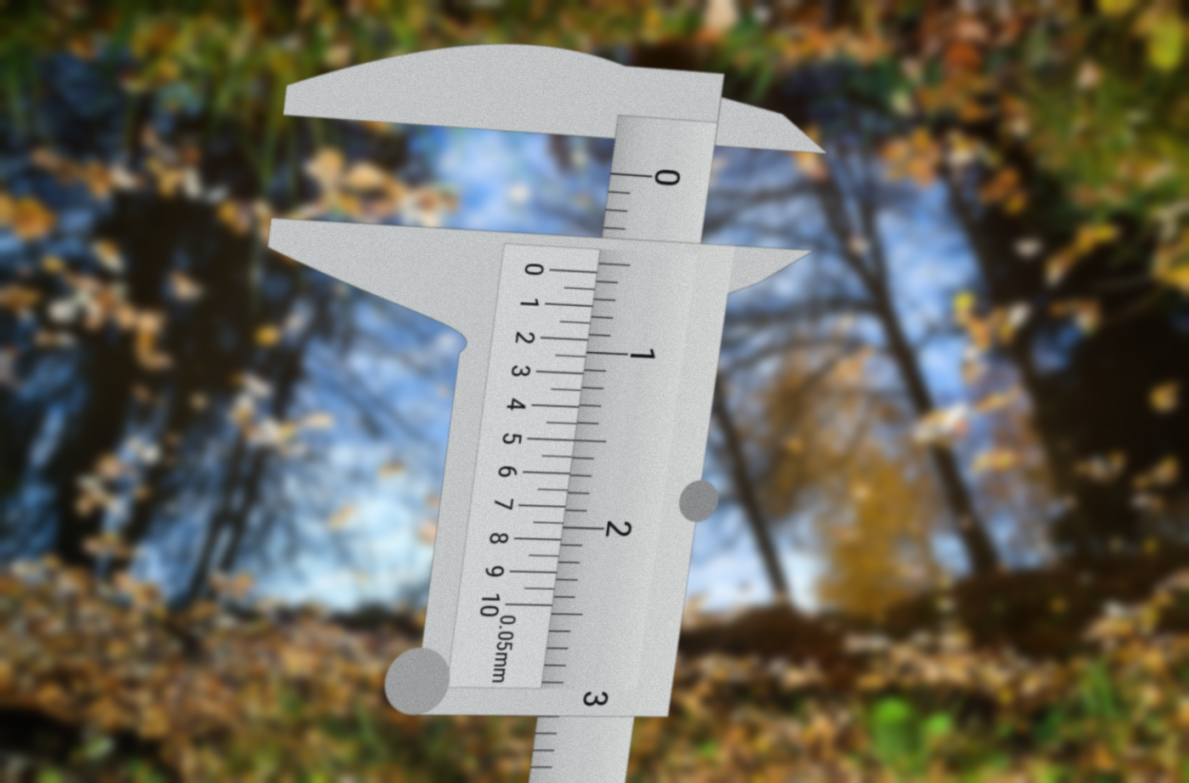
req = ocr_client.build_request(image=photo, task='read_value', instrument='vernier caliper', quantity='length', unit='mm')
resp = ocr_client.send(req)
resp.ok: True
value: 5.5 mm
